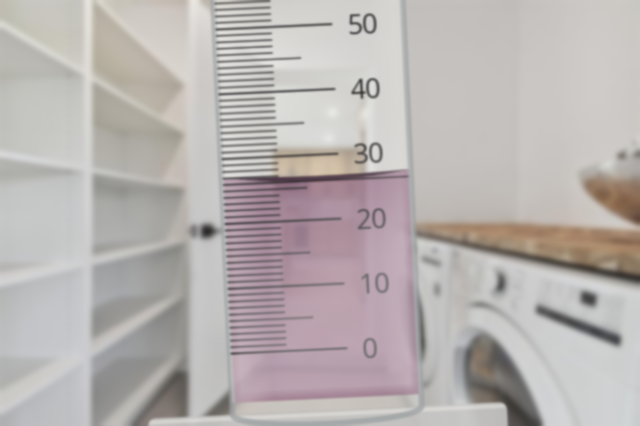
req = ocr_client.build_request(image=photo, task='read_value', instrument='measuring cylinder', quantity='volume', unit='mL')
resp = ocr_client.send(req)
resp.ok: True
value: 26 mL
